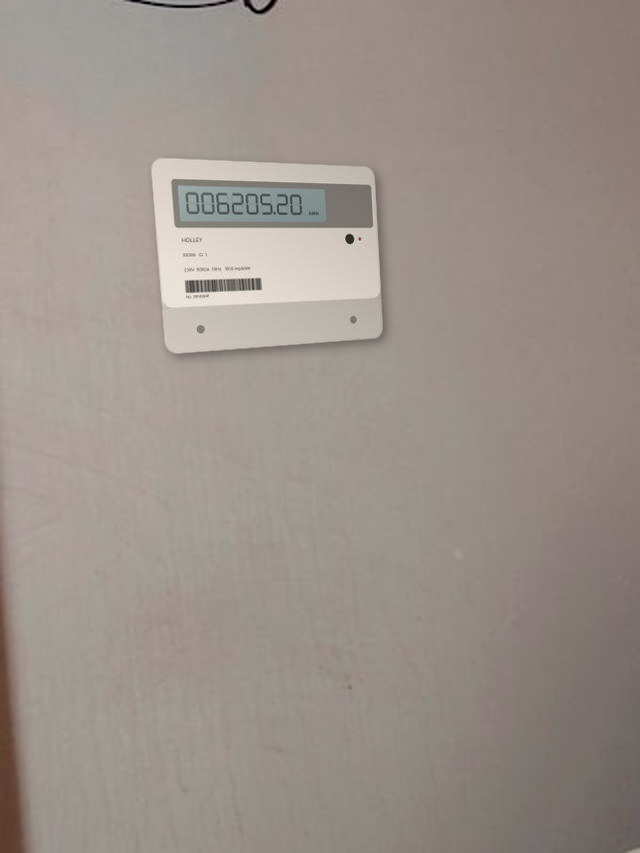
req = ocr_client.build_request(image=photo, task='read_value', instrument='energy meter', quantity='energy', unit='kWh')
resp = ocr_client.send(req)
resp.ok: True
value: 6205.20 kWh
